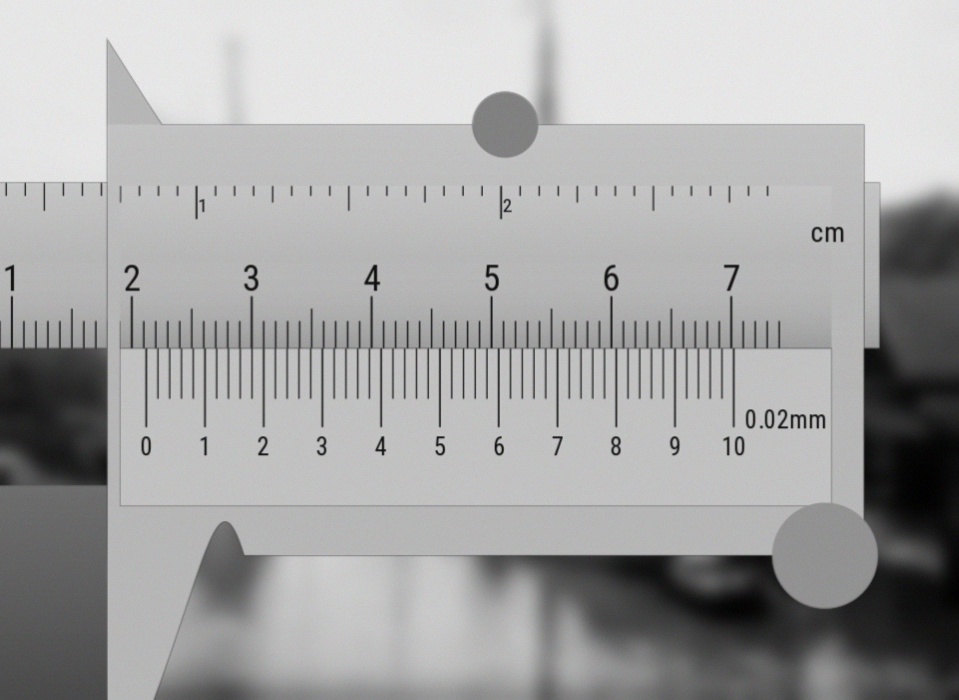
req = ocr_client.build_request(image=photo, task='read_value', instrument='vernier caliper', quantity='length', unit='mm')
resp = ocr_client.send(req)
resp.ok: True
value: 21.2 mm
